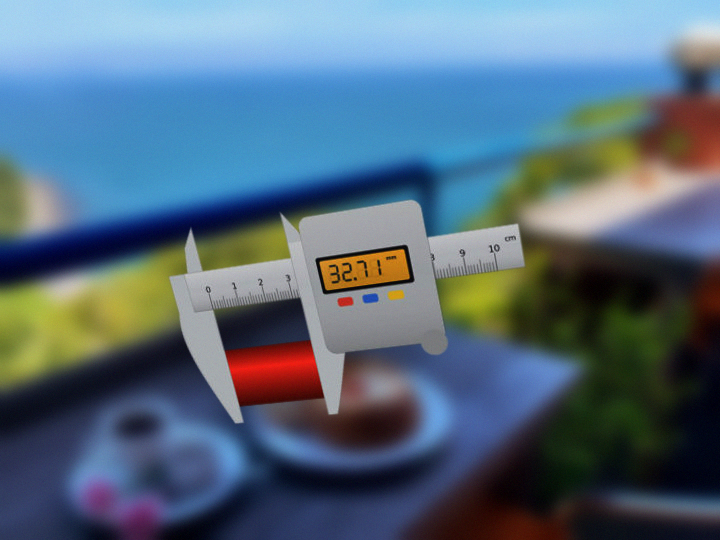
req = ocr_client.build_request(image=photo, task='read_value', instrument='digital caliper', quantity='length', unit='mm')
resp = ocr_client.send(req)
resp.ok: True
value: 32.71 mm
